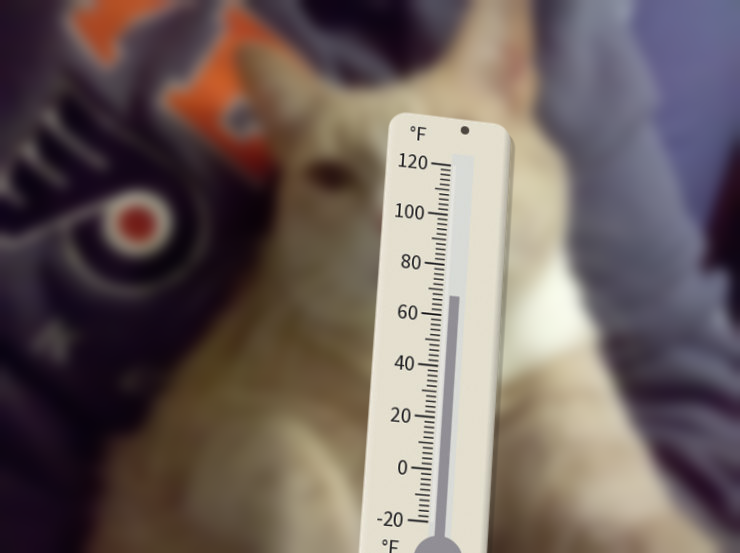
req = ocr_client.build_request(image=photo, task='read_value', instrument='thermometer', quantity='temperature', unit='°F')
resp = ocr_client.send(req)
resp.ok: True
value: 68 °F
